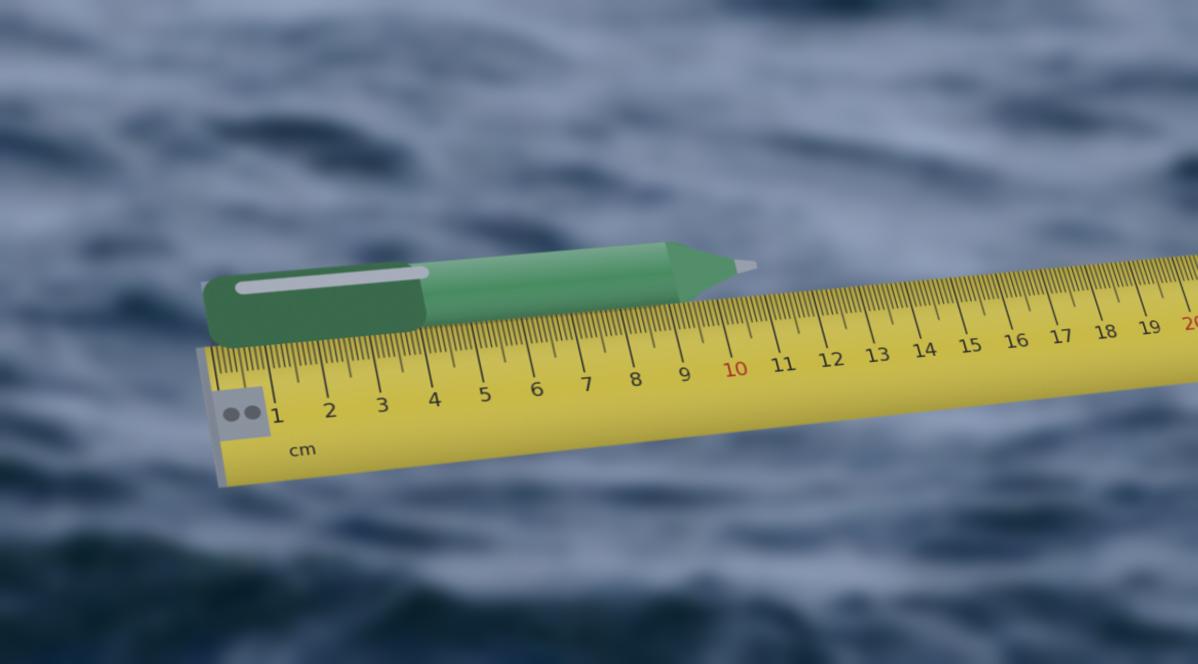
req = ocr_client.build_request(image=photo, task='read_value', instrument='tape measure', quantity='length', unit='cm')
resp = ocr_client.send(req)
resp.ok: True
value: 11 cm
